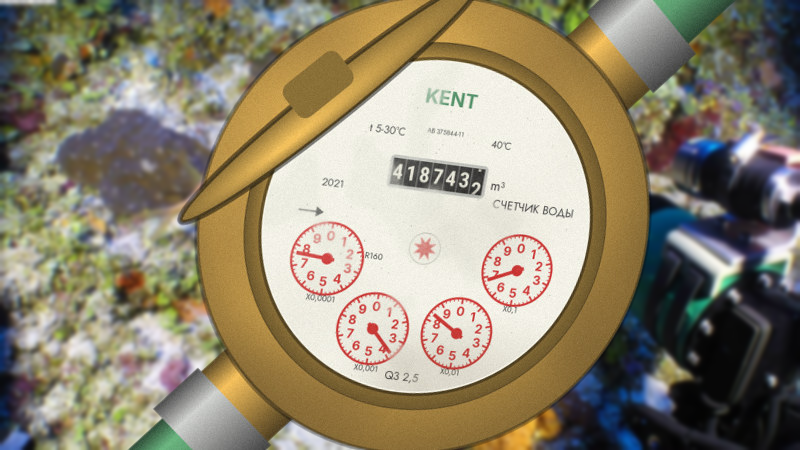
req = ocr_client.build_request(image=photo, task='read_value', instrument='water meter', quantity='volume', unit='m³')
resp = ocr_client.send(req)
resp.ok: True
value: 4187431.6837 m³
